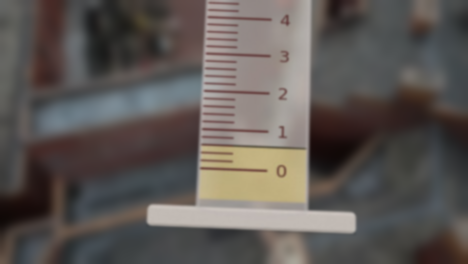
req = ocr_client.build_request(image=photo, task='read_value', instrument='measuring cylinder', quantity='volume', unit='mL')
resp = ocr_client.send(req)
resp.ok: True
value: 0.6 mL
